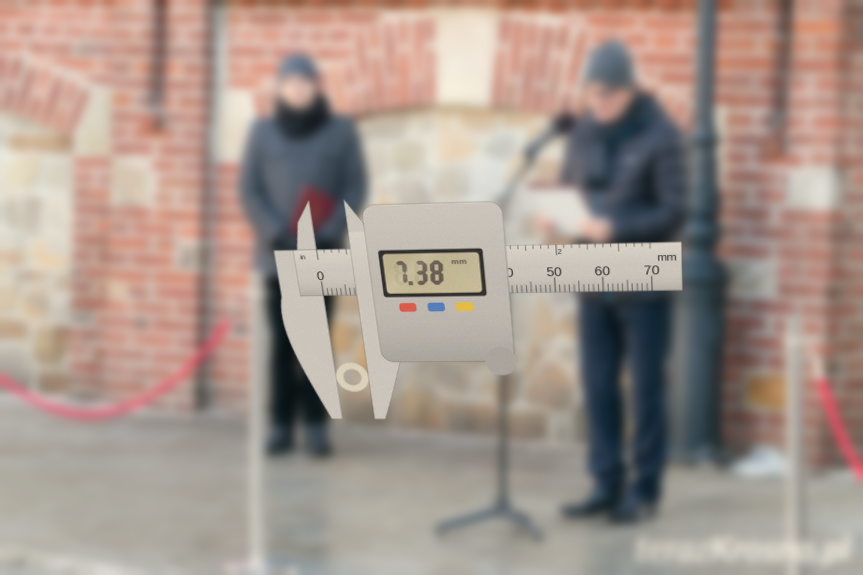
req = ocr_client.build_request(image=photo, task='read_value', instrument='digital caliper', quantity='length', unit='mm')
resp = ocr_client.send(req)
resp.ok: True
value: 7.38 mm
